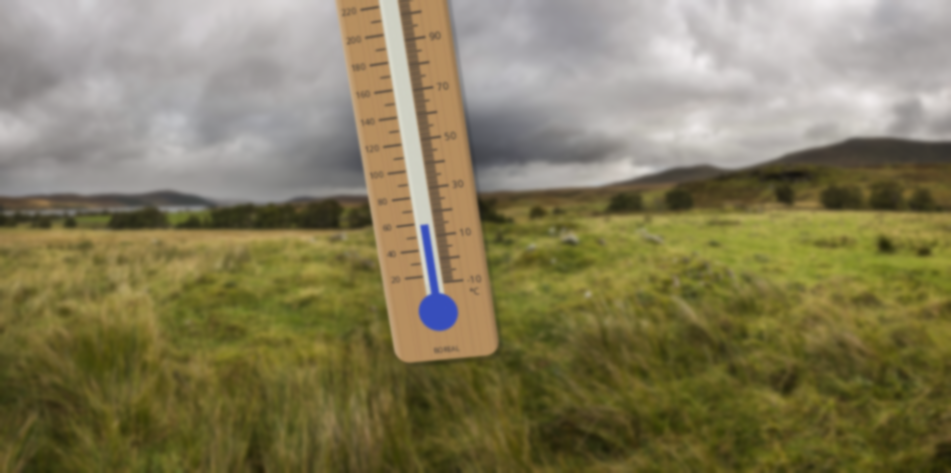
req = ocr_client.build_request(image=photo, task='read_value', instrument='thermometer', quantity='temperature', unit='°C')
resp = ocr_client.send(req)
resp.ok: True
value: 15 °C
